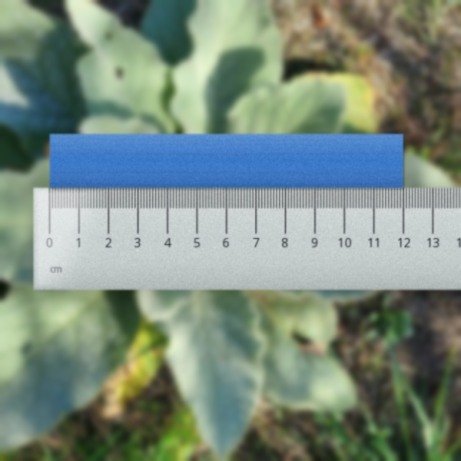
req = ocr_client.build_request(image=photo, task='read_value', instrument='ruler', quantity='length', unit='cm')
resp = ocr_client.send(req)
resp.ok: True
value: 12 cm
